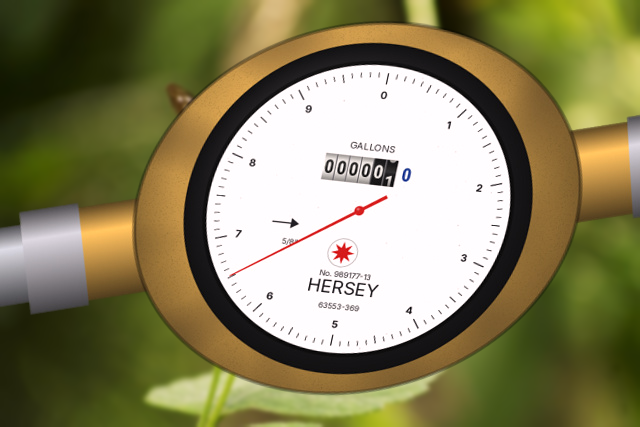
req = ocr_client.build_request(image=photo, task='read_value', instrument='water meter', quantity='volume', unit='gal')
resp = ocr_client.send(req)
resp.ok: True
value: 6.5 gal
